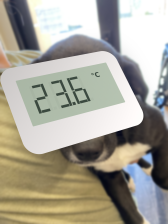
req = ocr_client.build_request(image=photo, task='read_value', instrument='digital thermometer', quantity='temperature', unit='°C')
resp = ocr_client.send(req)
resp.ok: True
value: 23.6 °C
